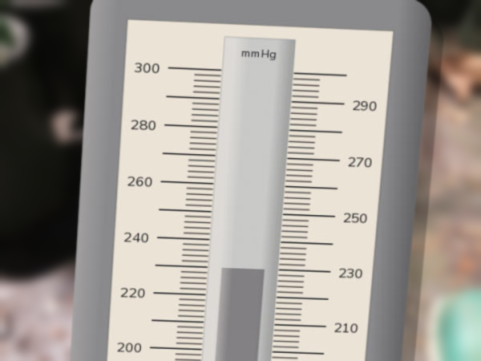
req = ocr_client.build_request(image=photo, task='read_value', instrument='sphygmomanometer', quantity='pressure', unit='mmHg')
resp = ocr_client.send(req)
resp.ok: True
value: 230 mmHg
